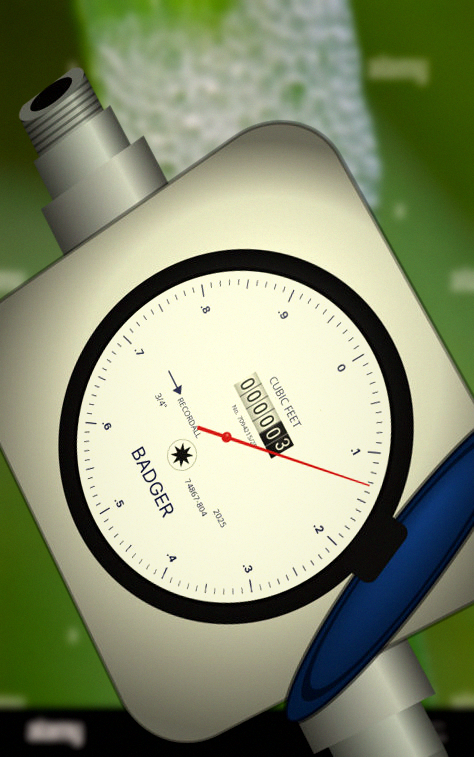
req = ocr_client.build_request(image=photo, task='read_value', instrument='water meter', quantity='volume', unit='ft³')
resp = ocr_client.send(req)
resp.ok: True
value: 3.13 ft³
